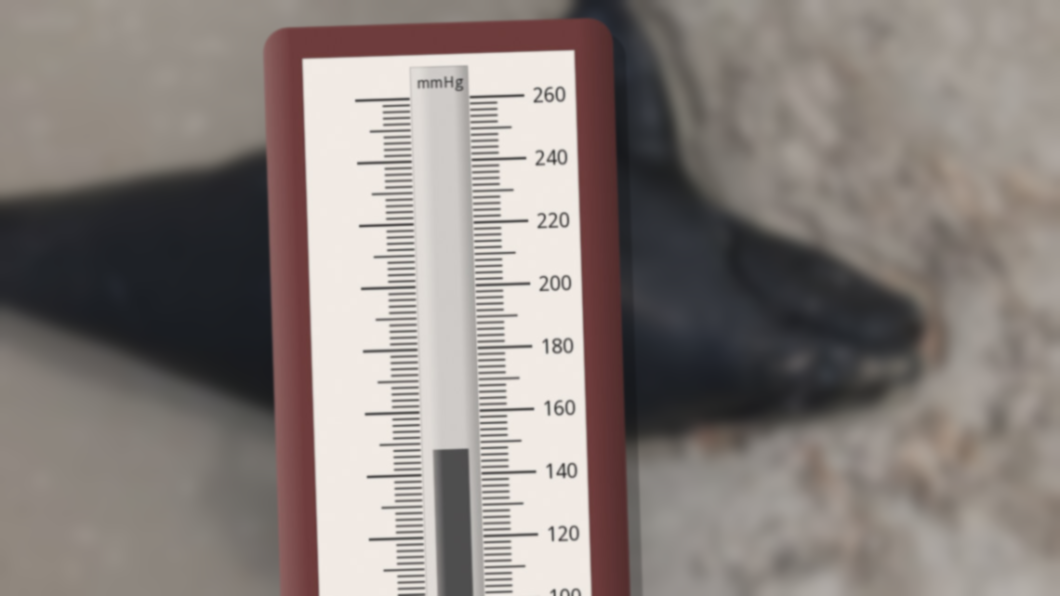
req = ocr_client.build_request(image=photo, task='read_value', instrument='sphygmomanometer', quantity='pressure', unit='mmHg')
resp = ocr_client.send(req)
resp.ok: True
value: 148 mmHg
